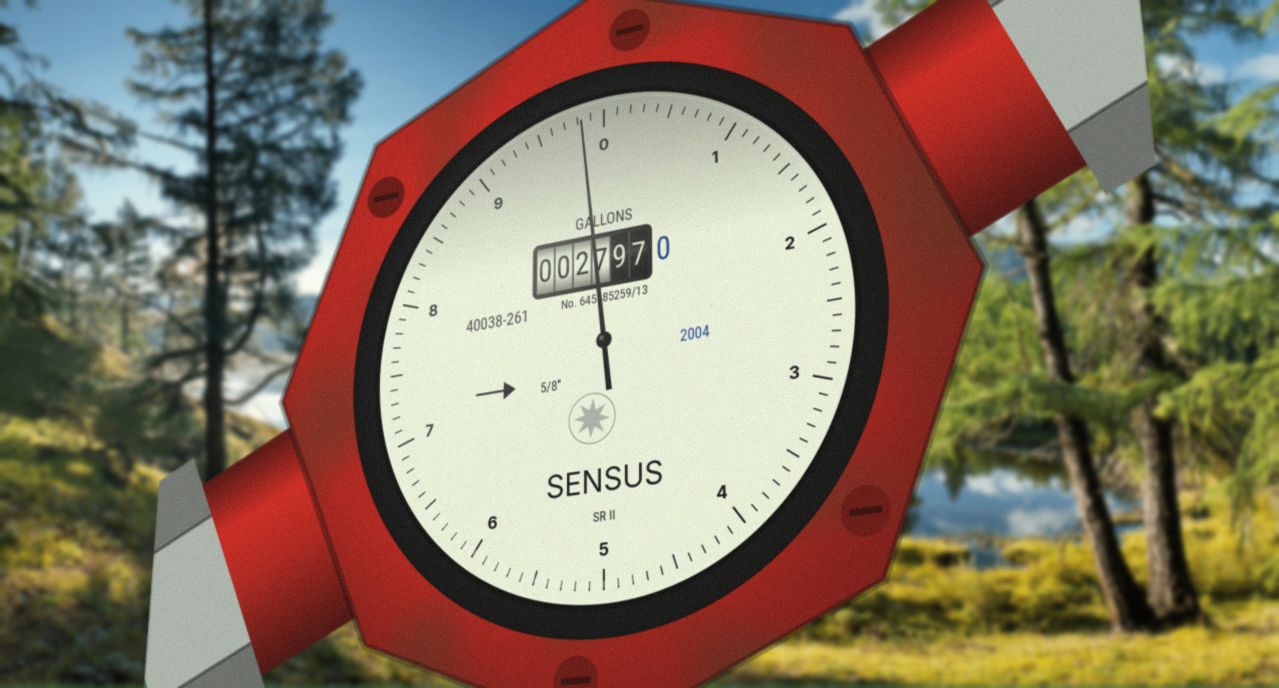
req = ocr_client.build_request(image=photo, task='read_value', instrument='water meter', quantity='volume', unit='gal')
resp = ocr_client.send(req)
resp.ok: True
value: 27969.8 gal
